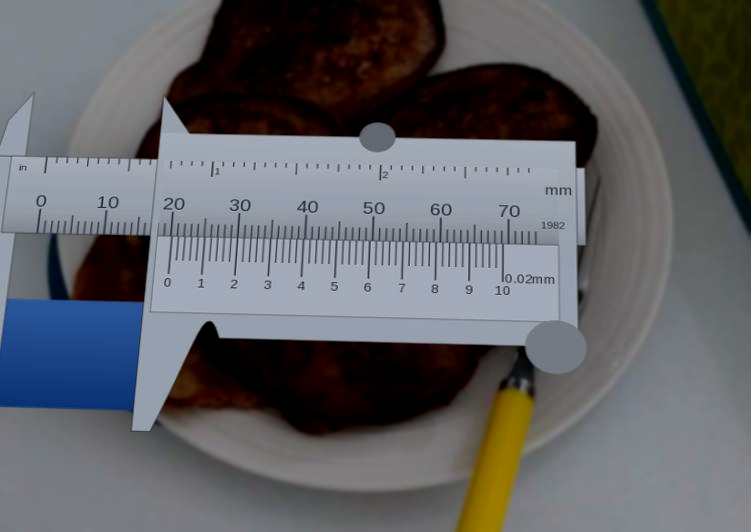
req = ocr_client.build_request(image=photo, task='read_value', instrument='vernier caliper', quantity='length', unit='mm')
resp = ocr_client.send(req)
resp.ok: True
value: 20.2 mm
